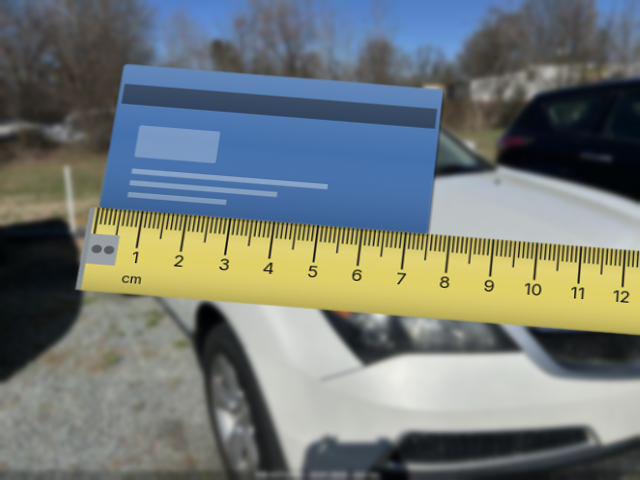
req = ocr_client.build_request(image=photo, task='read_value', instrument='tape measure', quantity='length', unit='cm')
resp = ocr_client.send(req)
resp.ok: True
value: 7.5 cm
